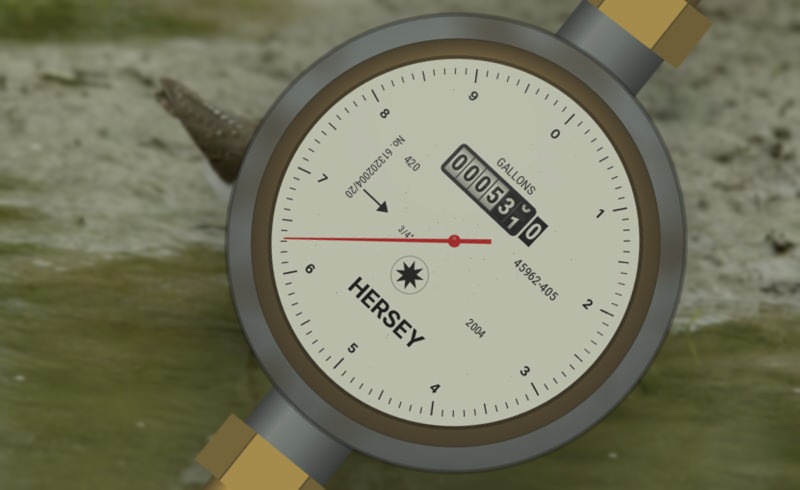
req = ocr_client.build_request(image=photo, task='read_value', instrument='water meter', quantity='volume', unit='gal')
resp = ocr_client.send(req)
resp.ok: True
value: 5306.3 gal
